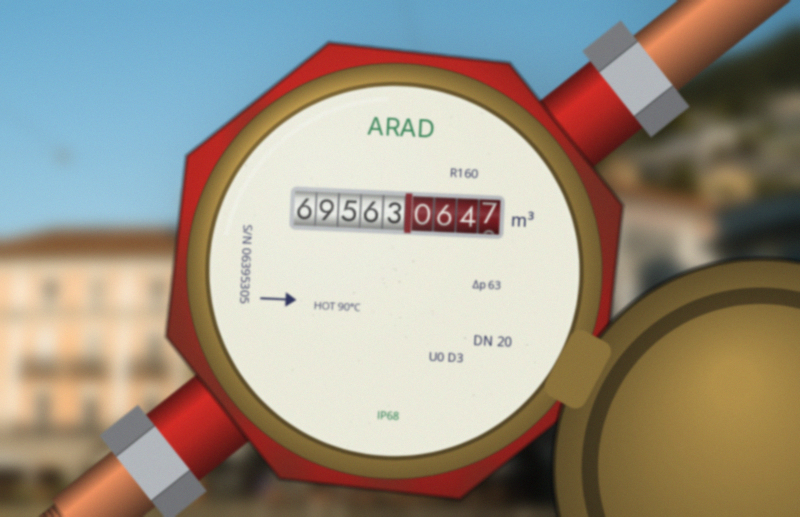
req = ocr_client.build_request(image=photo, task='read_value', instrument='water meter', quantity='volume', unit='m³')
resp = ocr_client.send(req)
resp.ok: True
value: 69563.0647 m³
